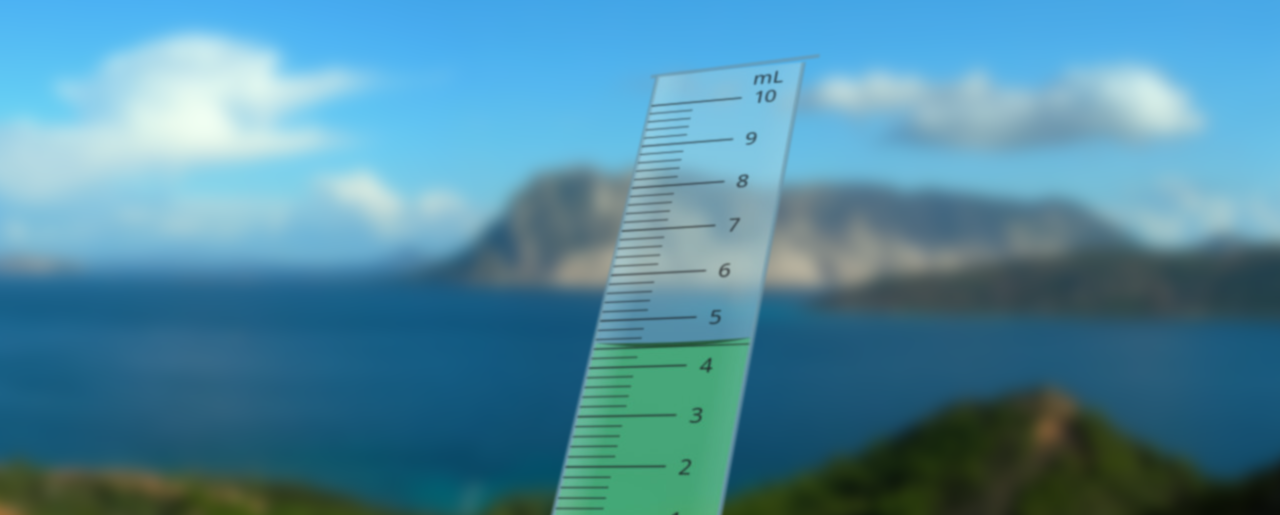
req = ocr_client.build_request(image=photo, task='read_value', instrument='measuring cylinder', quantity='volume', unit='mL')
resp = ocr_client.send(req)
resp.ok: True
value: 4.4 mL
